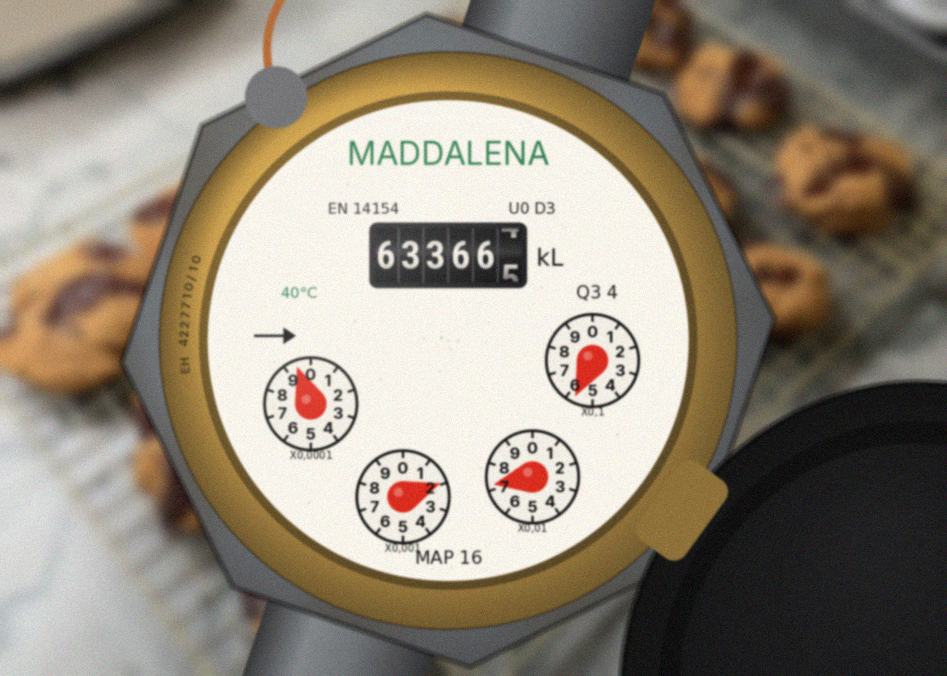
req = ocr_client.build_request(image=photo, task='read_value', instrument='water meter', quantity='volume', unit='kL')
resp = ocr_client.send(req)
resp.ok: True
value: 633664.5719 kL
